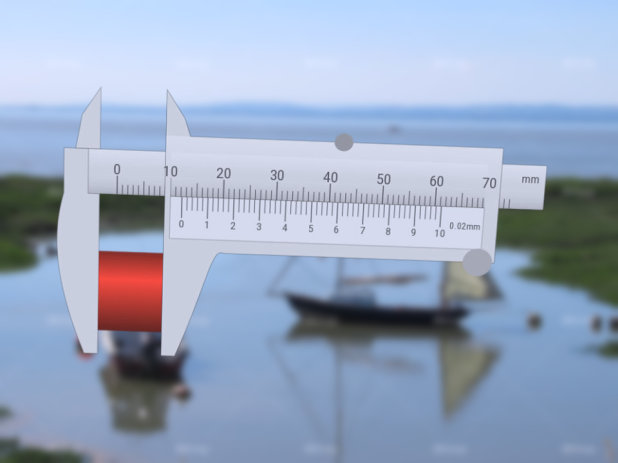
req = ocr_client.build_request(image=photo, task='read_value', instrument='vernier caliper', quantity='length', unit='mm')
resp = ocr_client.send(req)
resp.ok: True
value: 12.2 mm
